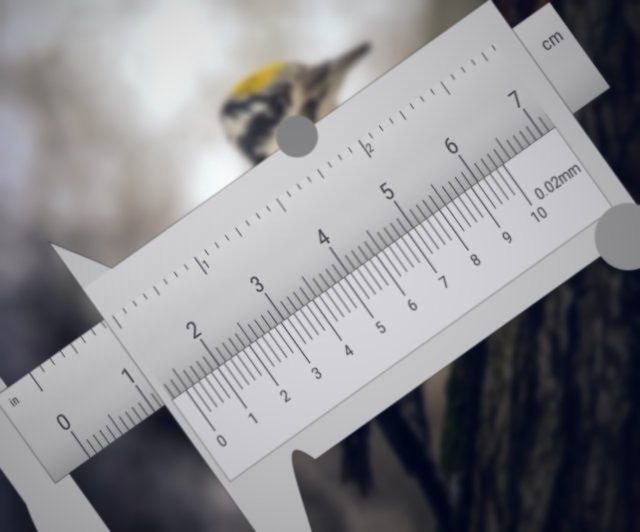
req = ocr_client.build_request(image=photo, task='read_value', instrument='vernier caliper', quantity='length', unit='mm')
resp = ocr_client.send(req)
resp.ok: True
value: 14.8 mm
